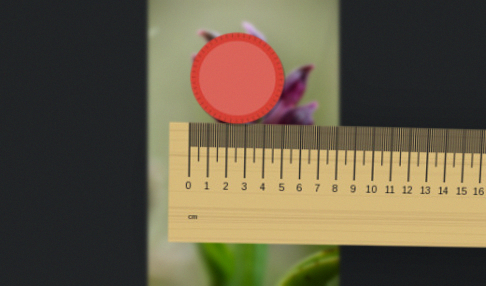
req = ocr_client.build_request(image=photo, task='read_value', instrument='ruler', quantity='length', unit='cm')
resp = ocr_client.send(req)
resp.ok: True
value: 5 cm
